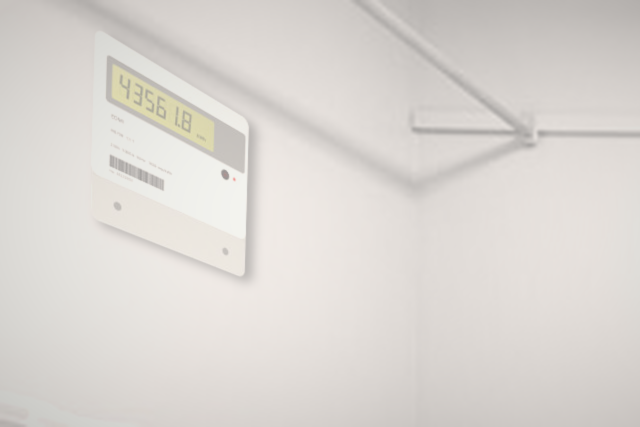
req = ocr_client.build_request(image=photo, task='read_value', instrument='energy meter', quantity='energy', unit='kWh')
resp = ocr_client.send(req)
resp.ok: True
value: 43561.8 kWh
